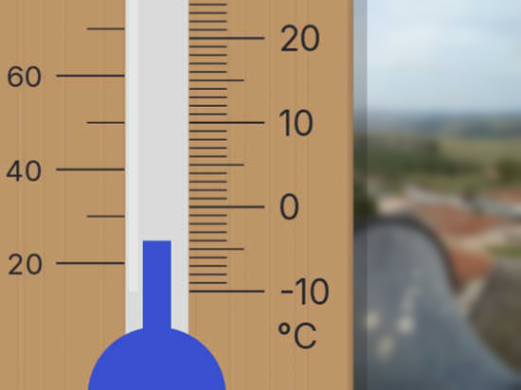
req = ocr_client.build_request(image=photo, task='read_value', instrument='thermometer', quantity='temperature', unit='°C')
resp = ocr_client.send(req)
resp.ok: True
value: -4 °C
